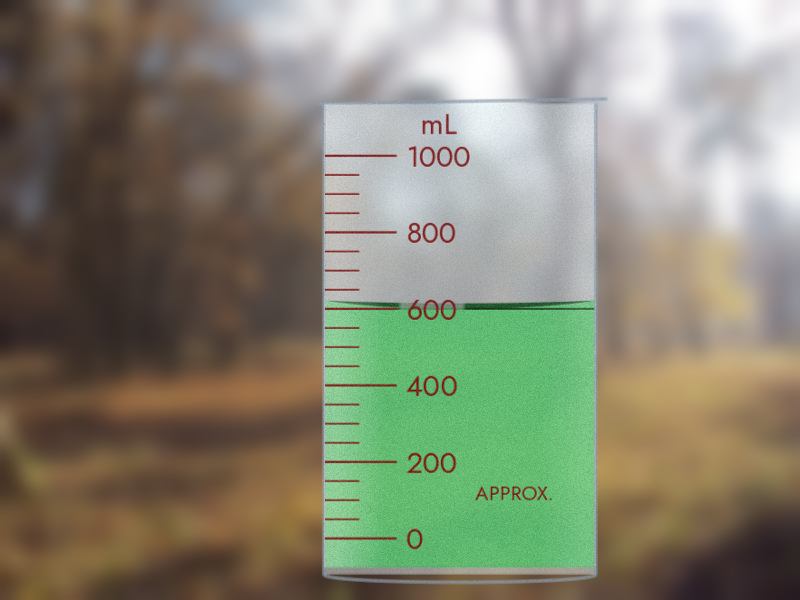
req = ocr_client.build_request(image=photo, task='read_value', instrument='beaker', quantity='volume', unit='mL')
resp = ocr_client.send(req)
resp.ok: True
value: 600 mL
